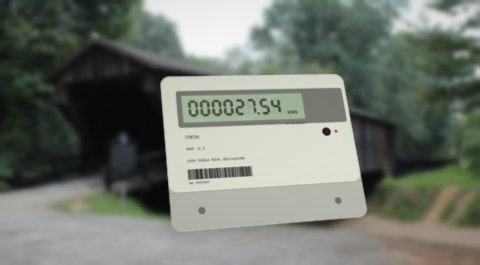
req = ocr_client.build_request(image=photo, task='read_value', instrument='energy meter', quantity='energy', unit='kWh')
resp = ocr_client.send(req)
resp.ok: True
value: 27.54 kWh
